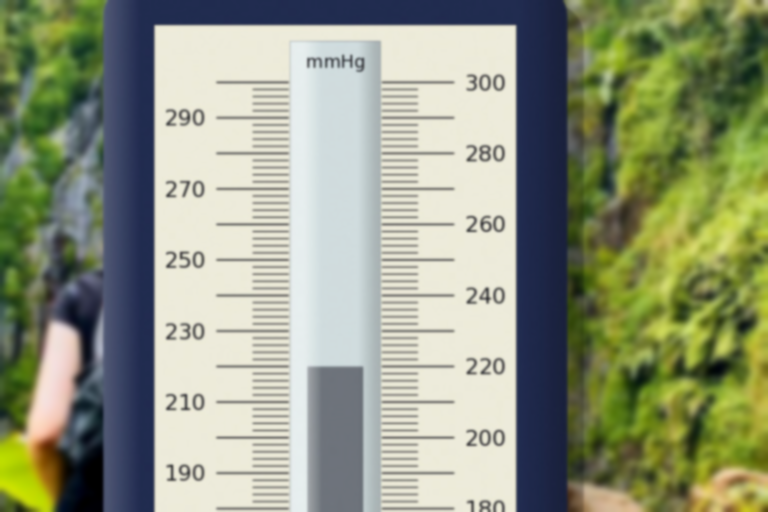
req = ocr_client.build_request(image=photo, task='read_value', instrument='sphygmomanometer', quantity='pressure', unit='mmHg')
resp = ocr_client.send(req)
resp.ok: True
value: 220 mmHg
